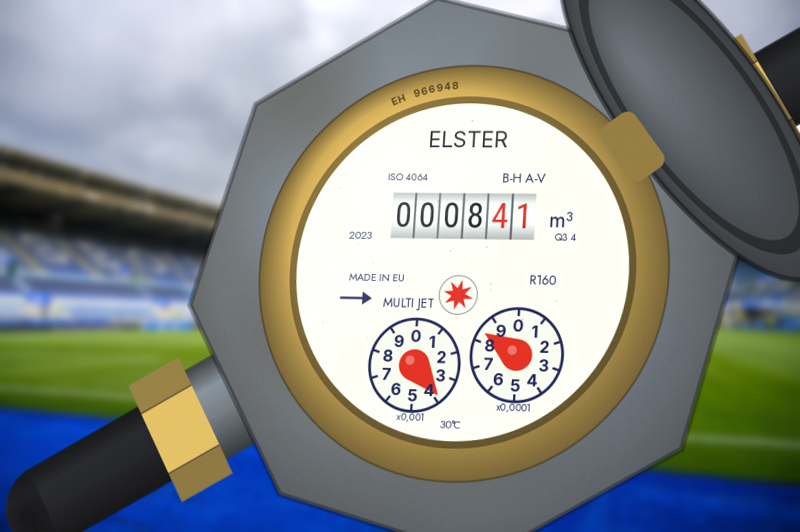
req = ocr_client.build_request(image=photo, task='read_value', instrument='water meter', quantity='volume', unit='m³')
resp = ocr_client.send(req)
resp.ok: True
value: 8.4138 m³
